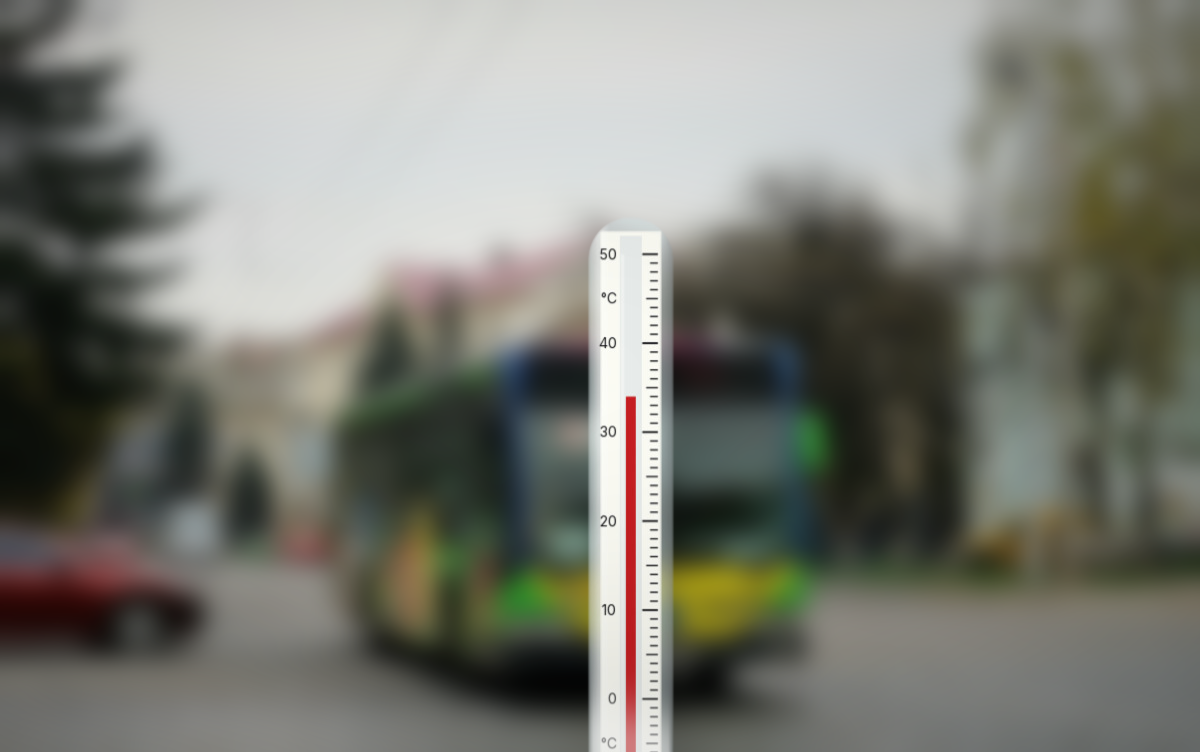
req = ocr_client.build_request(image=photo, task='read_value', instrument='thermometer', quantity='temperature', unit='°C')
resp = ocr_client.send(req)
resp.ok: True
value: 34 °C
